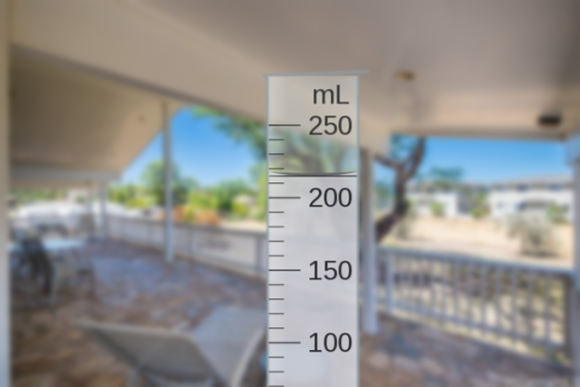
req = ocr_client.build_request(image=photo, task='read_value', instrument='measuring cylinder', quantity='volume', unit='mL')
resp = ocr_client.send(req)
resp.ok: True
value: 215 mL
